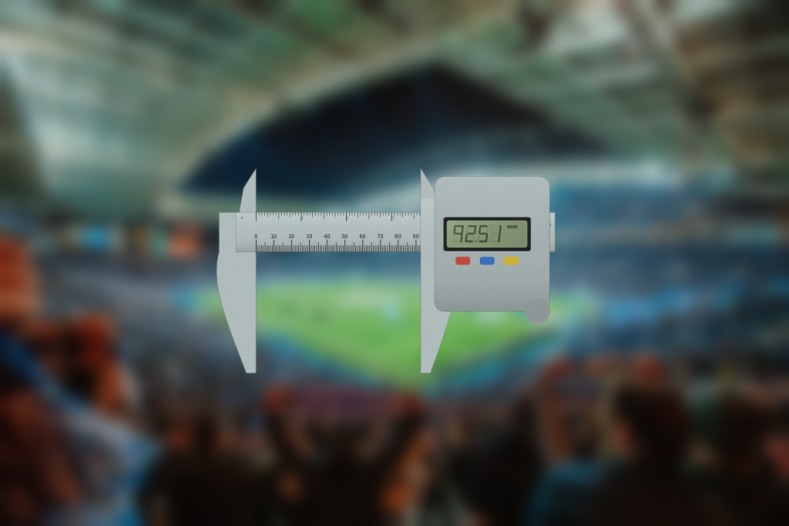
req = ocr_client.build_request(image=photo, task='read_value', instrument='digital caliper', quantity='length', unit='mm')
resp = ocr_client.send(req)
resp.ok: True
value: 92.51 mm
